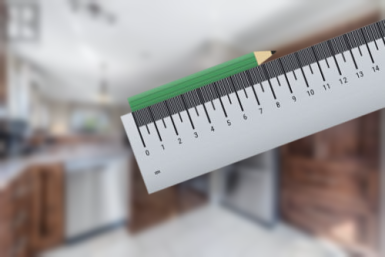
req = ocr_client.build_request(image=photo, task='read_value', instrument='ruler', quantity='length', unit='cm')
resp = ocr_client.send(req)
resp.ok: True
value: 9 cm
